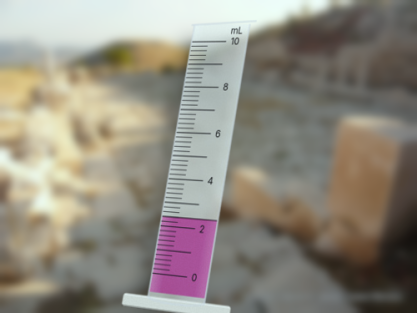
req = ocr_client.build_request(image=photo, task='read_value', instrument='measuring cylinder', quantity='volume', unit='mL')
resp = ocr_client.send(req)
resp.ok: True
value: 2.4 mL
